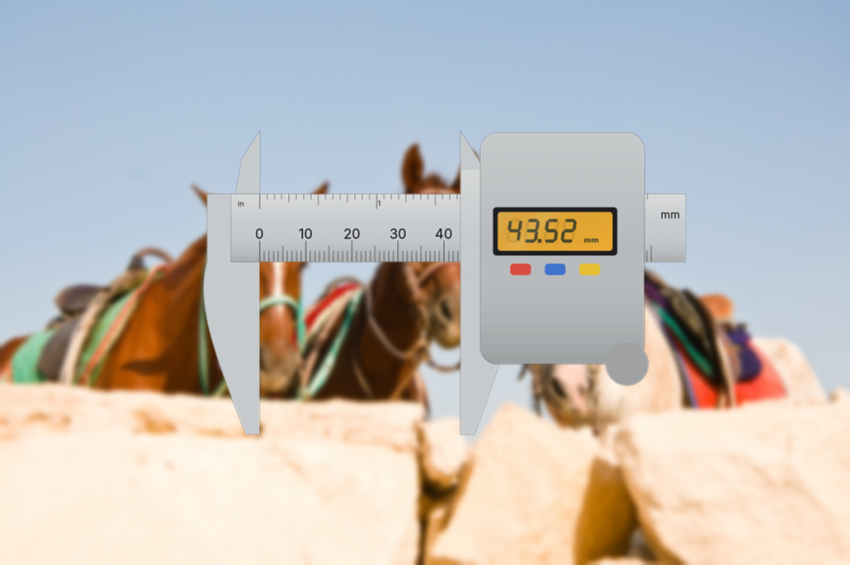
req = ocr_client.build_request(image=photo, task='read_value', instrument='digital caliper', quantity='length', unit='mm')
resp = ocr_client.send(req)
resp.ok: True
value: 43.52 mm
